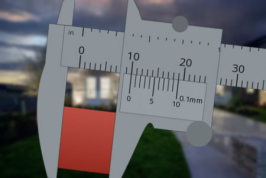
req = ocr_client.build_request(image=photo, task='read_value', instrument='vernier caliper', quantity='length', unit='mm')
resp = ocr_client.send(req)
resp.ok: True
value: 10.0 mm
